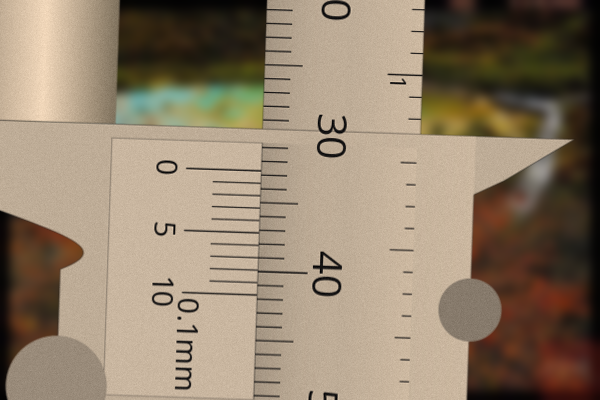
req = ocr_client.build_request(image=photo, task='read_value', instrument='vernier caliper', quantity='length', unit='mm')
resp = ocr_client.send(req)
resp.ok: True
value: 32.7 mm
